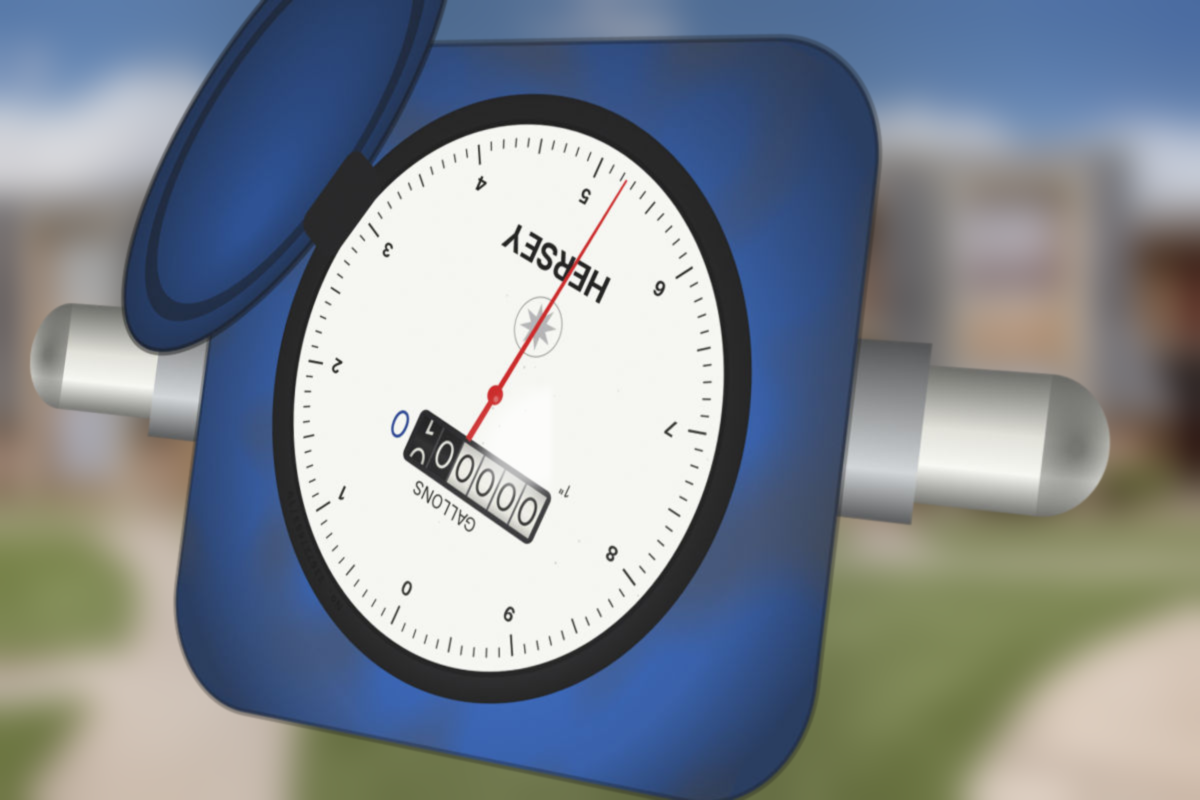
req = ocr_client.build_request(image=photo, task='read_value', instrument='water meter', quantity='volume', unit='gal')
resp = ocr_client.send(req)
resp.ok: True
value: 5.2 gal
